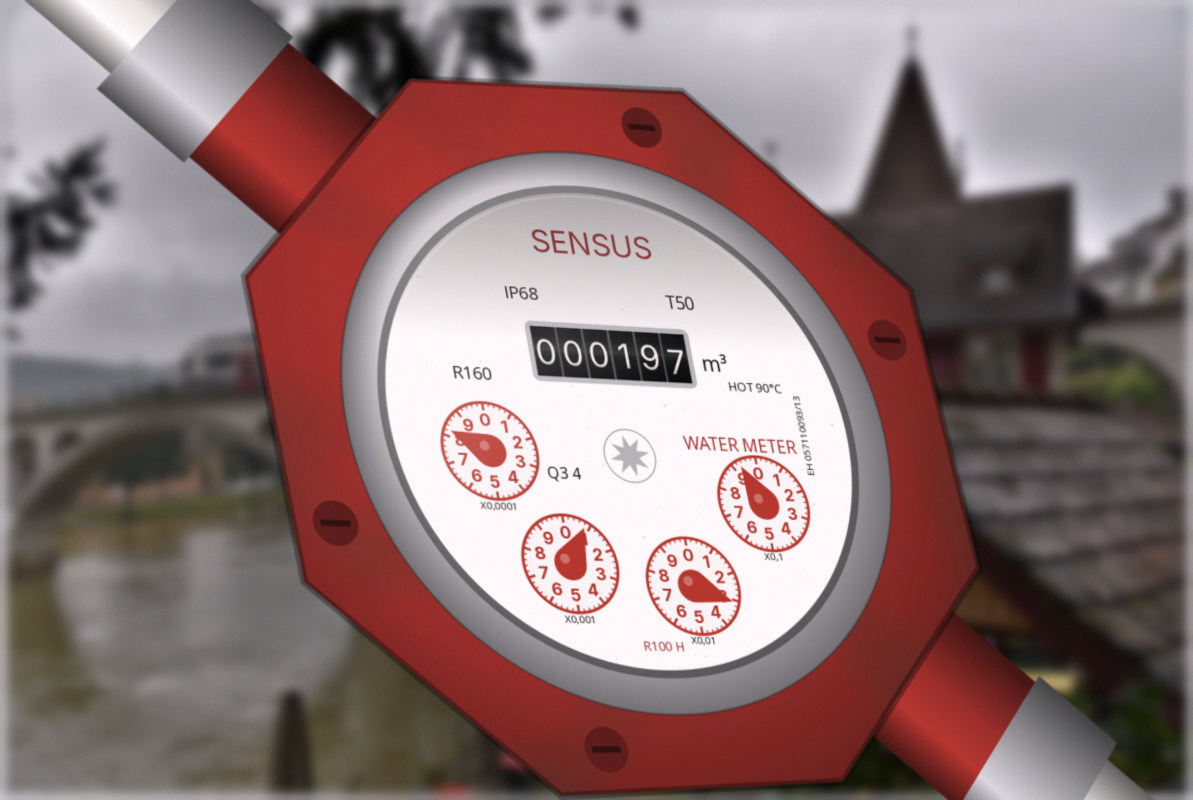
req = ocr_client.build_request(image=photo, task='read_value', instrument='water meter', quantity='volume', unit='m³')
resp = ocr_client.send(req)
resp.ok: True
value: 196.9308 m³
